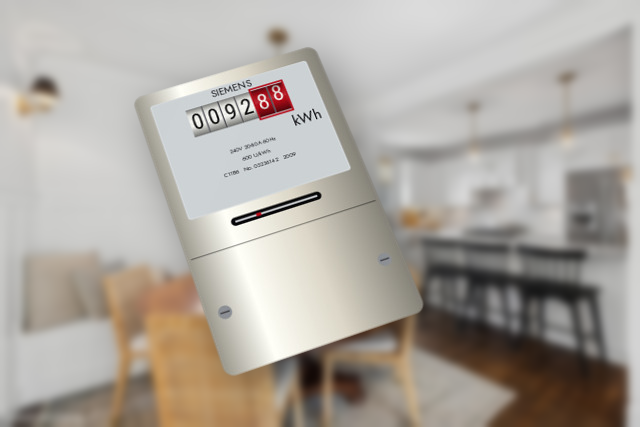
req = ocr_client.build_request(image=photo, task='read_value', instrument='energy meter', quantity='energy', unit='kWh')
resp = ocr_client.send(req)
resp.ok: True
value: 92.88 kWh
